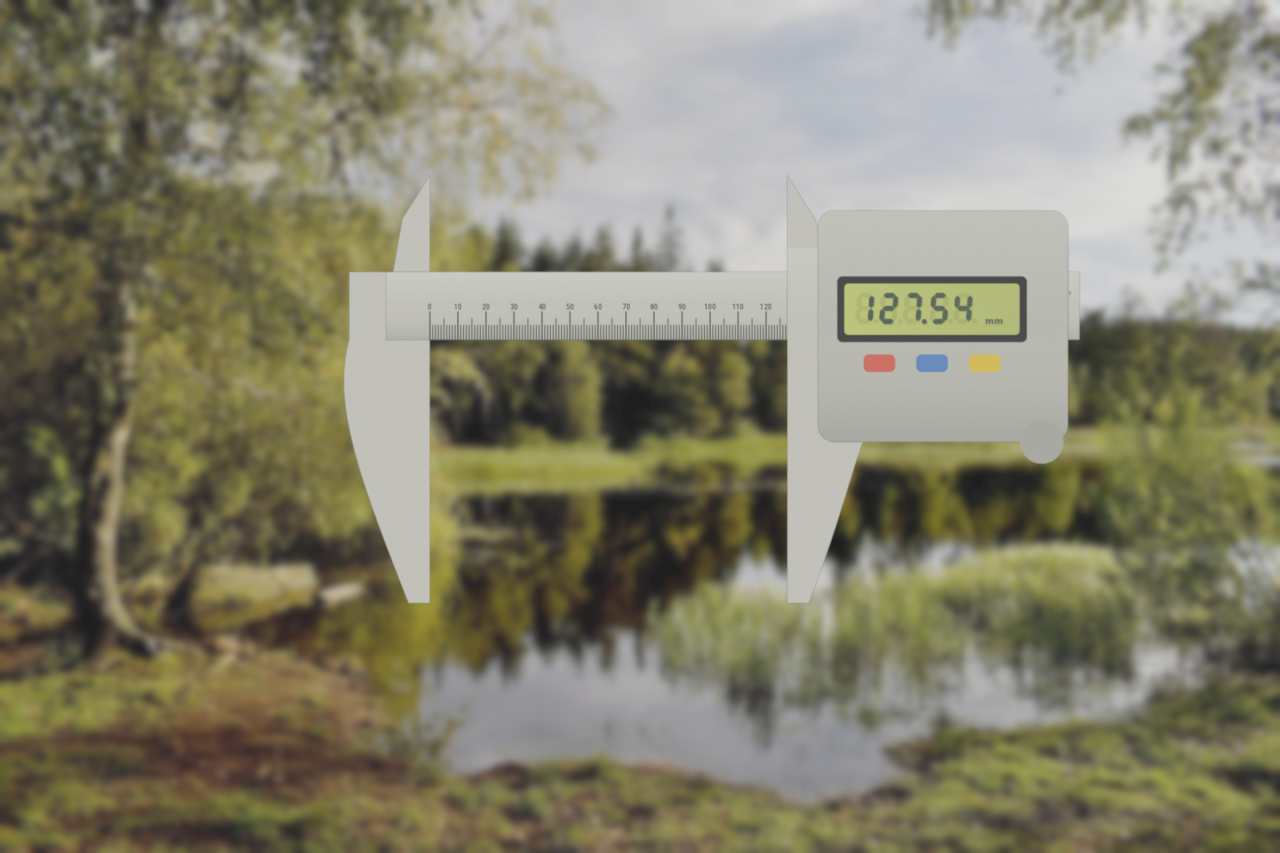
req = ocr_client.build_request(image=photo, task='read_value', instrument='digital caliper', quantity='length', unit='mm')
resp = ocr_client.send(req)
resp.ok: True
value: 127.54 mm
